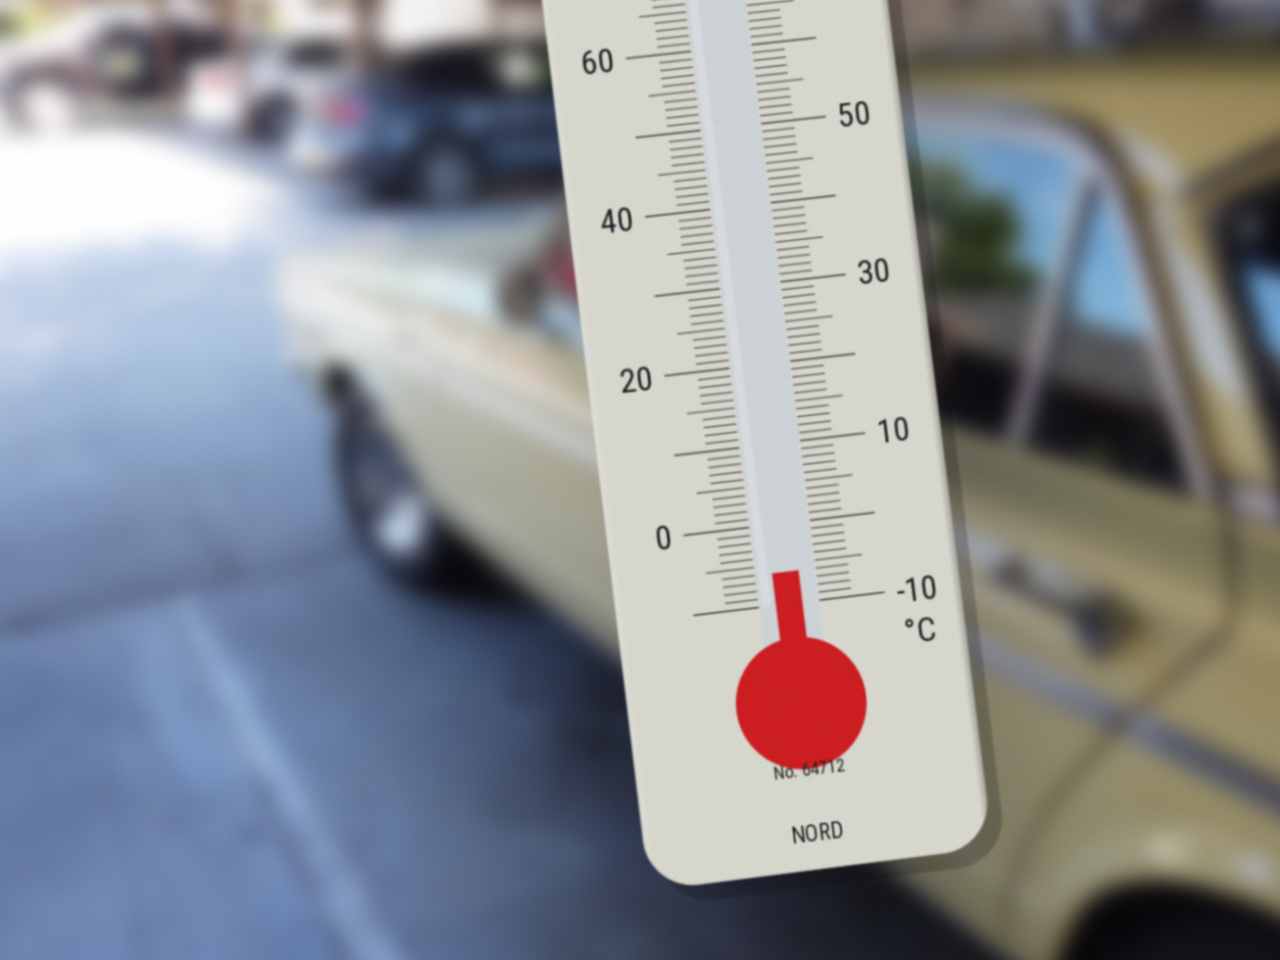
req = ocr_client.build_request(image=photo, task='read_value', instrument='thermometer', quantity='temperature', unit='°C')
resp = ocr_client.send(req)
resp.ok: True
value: -6 °C
